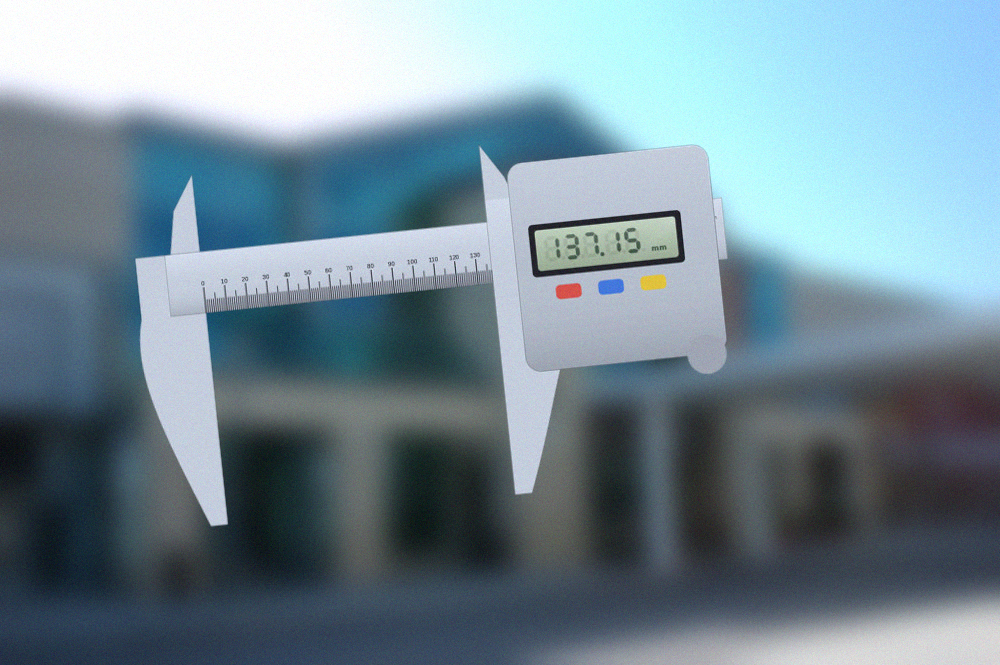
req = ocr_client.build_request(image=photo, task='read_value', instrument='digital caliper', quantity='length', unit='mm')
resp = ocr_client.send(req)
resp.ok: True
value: 137.15 mm
